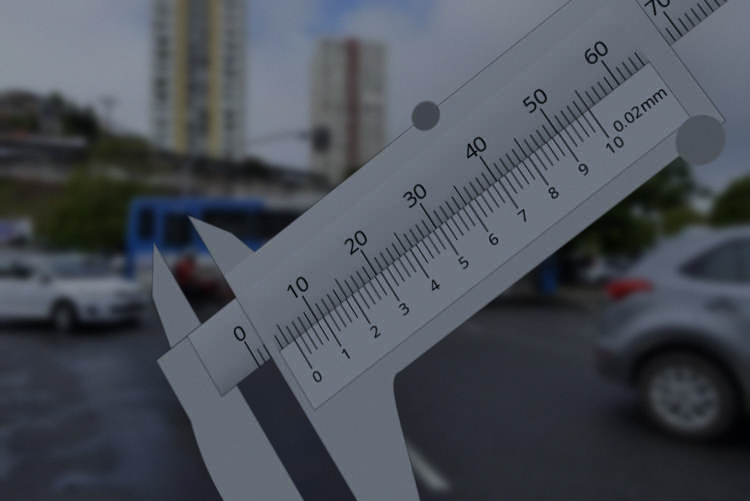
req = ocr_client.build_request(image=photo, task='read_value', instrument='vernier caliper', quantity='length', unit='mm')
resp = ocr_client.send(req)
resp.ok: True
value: 6.0 mm
